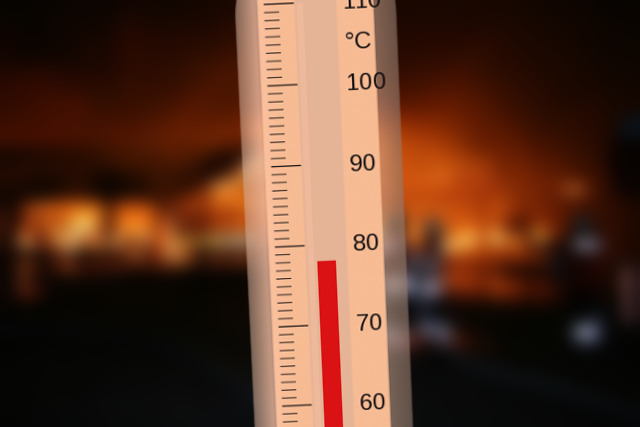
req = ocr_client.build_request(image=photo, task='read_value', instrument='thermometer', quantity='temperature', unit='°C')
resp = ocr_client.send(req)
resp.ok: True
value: 78 °C
